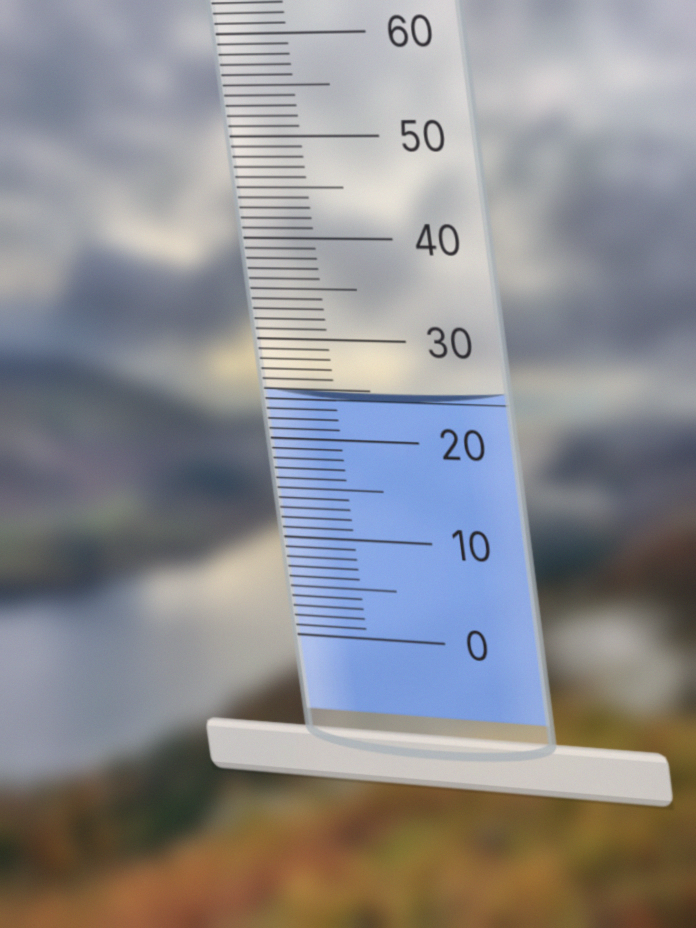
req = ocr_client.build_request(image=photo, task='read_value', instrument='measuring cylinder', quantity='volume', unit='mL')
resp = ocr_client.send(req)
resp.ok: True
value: 24 mL
